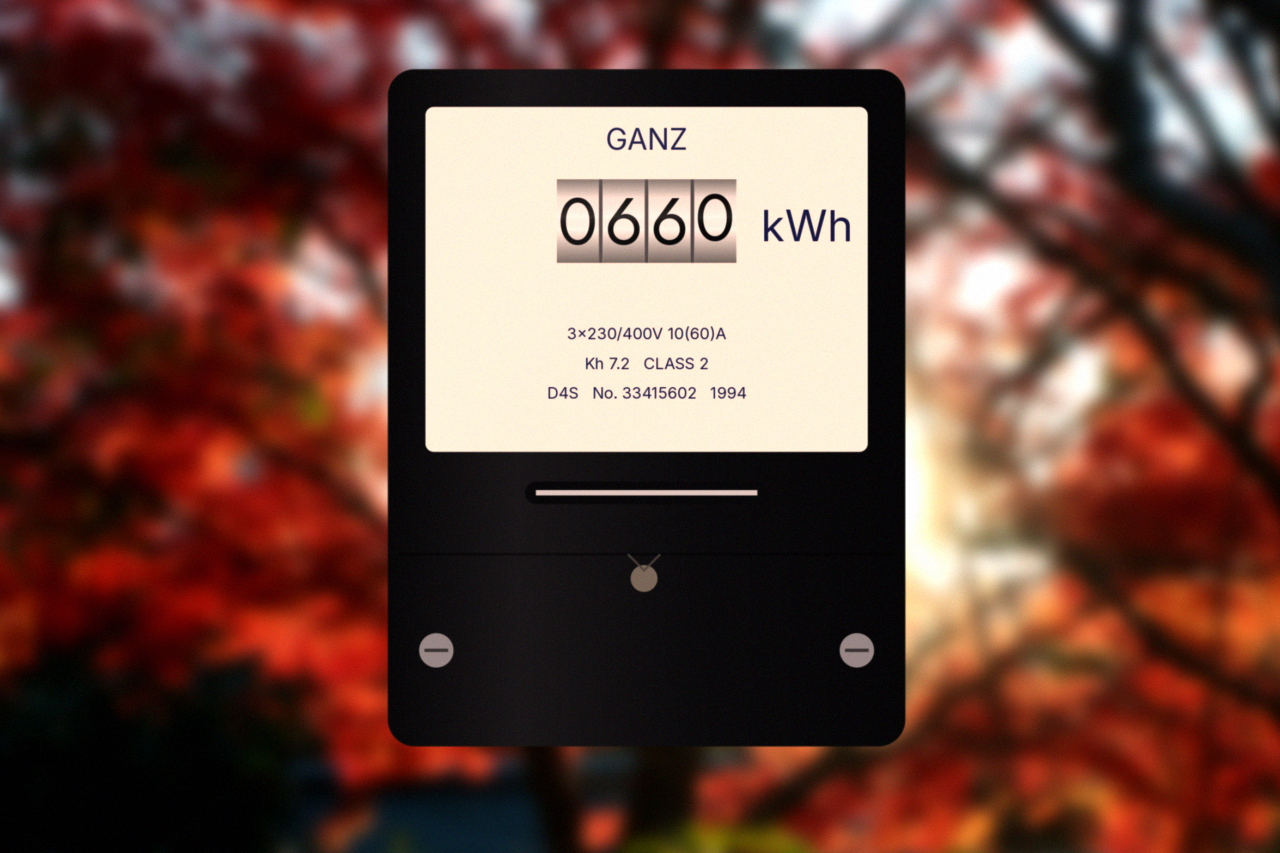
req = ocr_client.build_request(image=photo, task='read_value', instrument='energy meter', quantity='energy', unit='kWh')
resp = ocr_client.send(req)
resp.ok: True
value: 660 kWh
